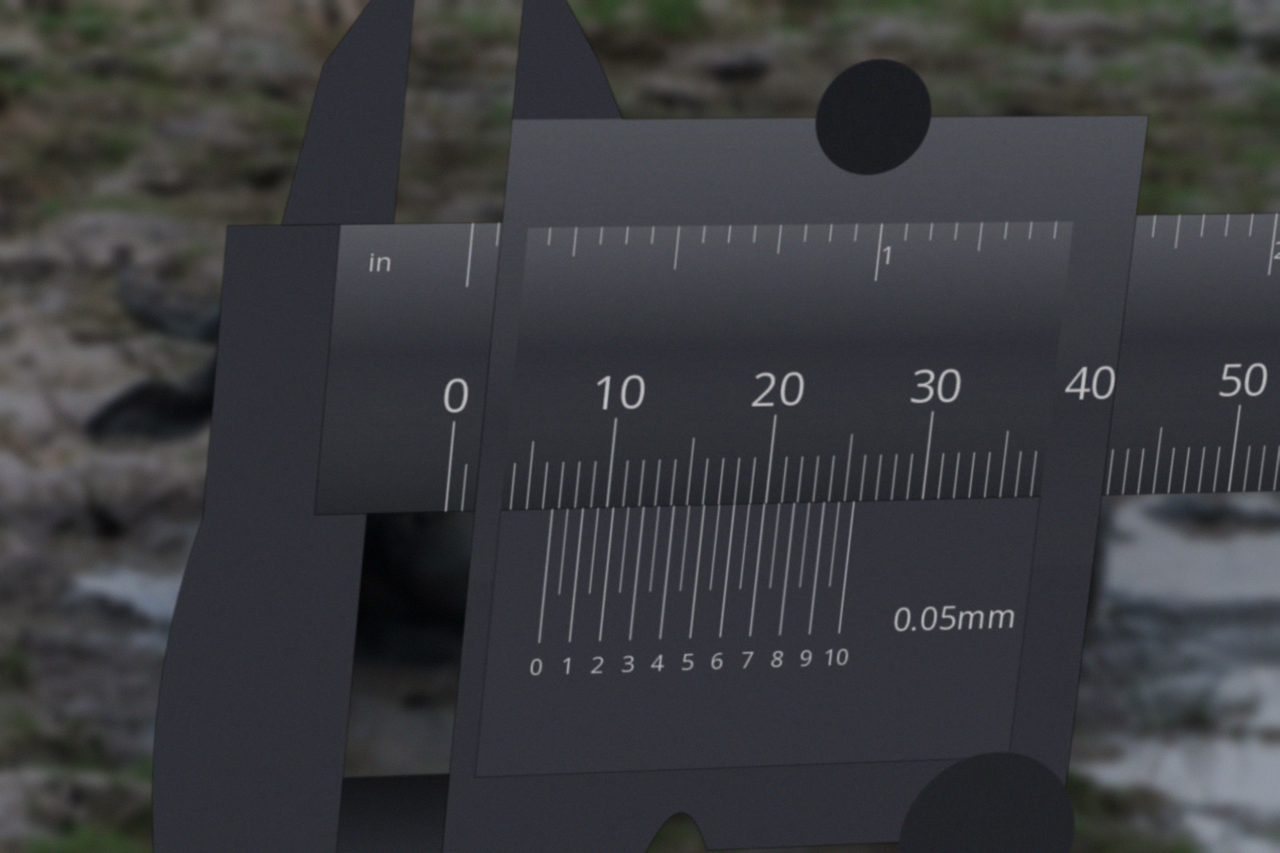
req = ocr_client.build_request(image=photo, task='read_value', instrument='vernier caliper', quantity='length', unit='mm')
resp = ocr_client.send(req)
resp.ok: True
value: 6.6 mm
